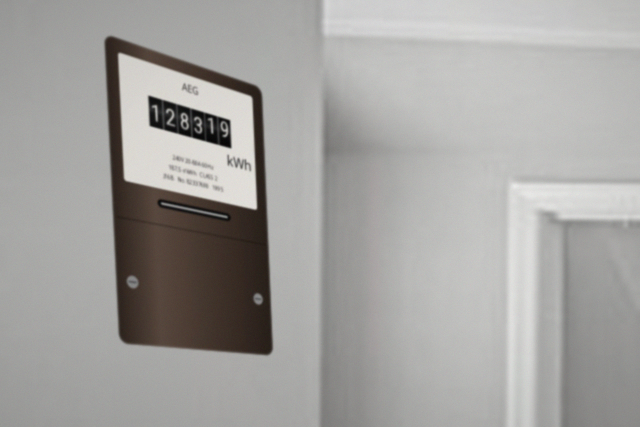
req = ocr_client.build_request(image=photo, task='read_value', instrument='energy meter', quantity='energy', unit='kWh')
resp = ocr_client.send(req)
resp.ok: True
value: 128319 kWh
